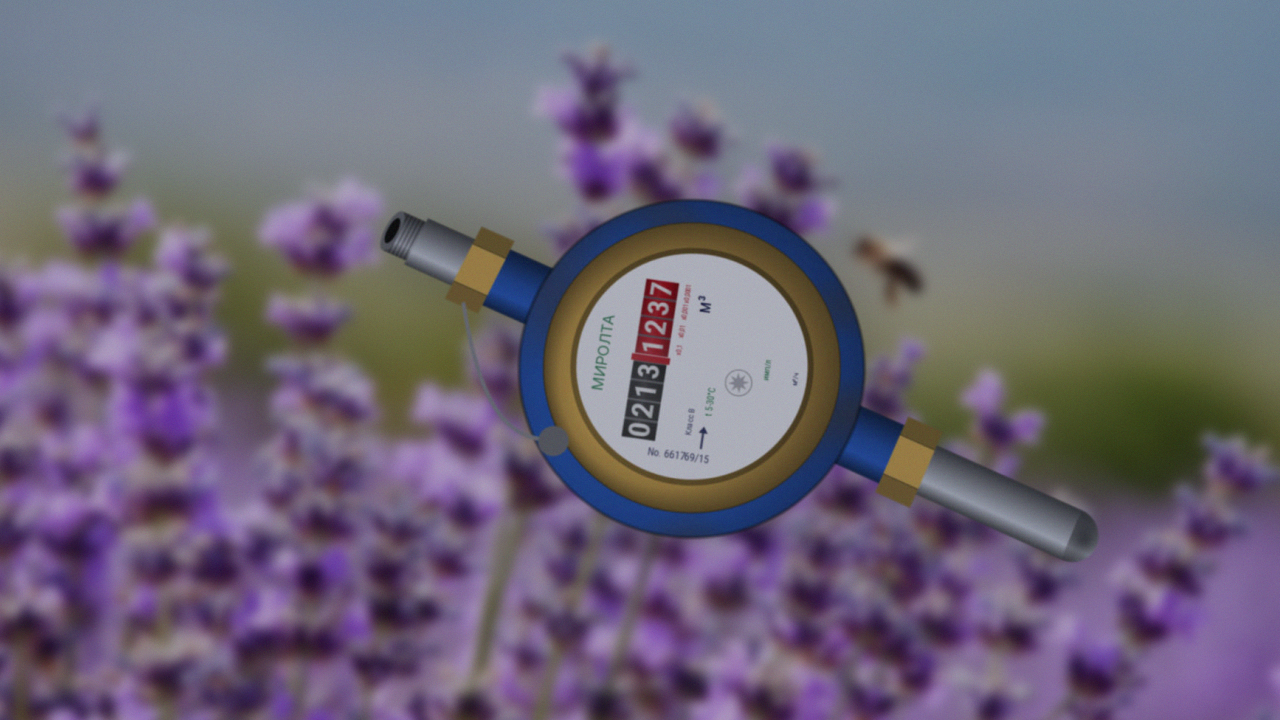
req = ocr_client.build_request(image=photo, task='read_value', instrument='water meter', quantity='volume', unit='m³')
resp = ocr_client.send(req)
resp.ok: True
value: 213.1237 m³
